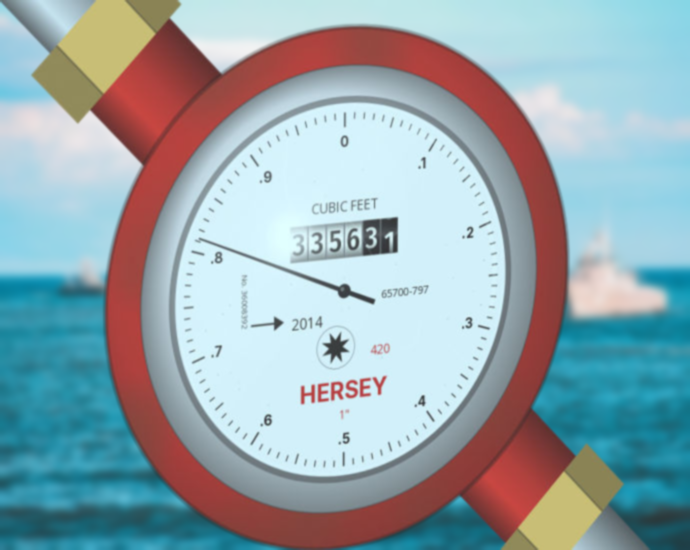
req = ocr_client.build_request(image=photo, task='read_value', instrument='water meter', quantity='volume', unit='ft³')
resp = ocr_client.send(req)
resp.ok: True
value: 335630.81 ft³
